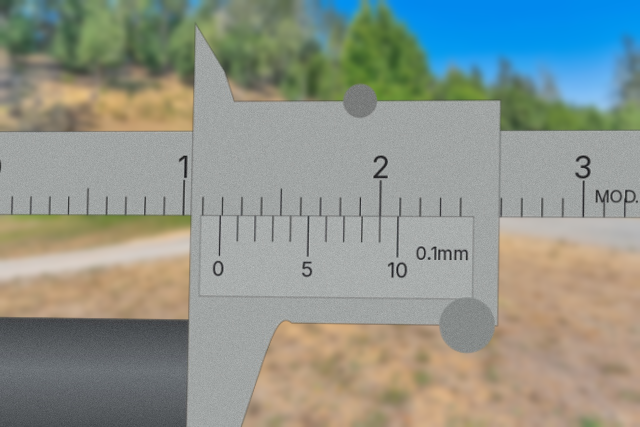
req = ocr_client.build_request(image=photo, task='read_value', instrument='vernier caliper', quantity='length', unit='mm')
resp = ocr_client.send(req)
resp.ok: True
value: 11.9 mm
